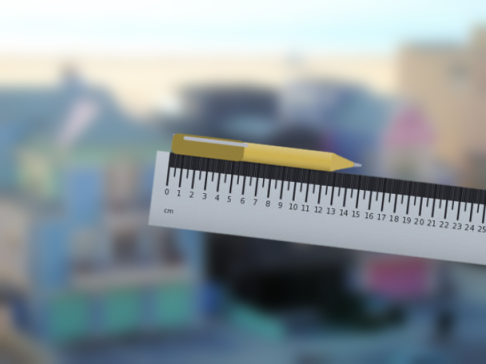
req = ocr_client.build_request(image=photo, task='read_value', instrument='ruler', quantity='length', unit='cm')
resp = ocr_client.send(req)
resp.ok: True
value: 15 cm
